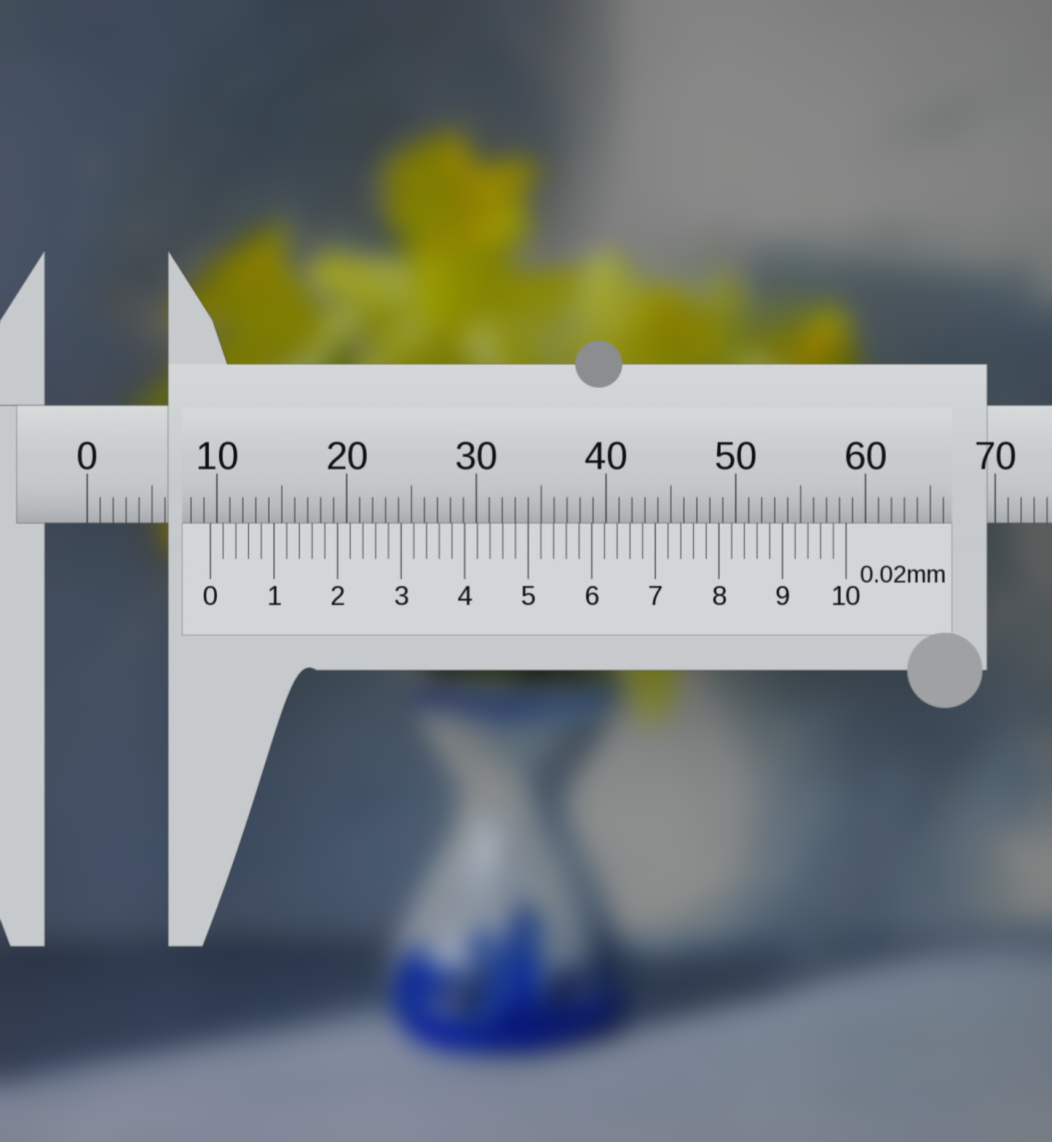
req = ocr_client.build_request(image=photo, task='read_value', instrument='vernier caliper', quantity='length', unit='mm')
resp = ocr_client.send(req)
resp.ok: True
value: 9.5 mm
